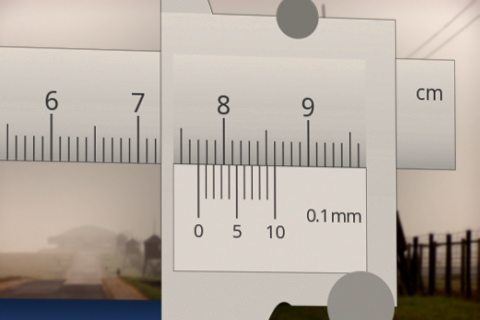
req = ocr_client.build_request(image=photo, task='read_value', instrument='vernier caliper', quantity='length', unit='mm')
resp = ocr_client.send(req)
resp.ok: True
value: 77.0 mm
